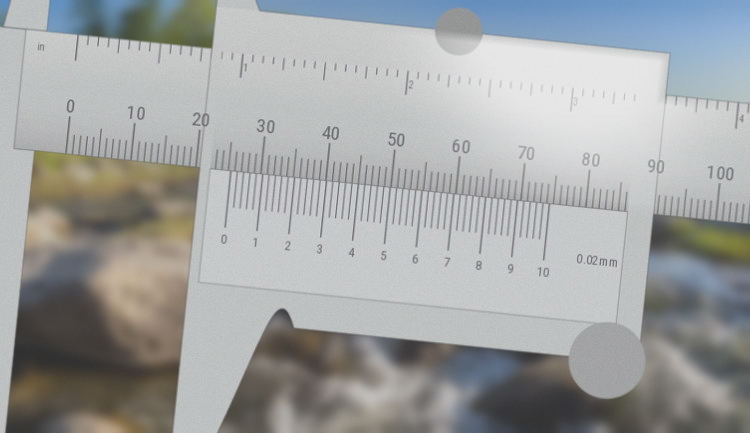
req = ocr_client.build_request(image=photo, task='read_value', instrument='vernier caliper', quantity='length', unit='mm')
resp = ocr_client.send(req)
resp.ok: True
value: 25.4 mm
